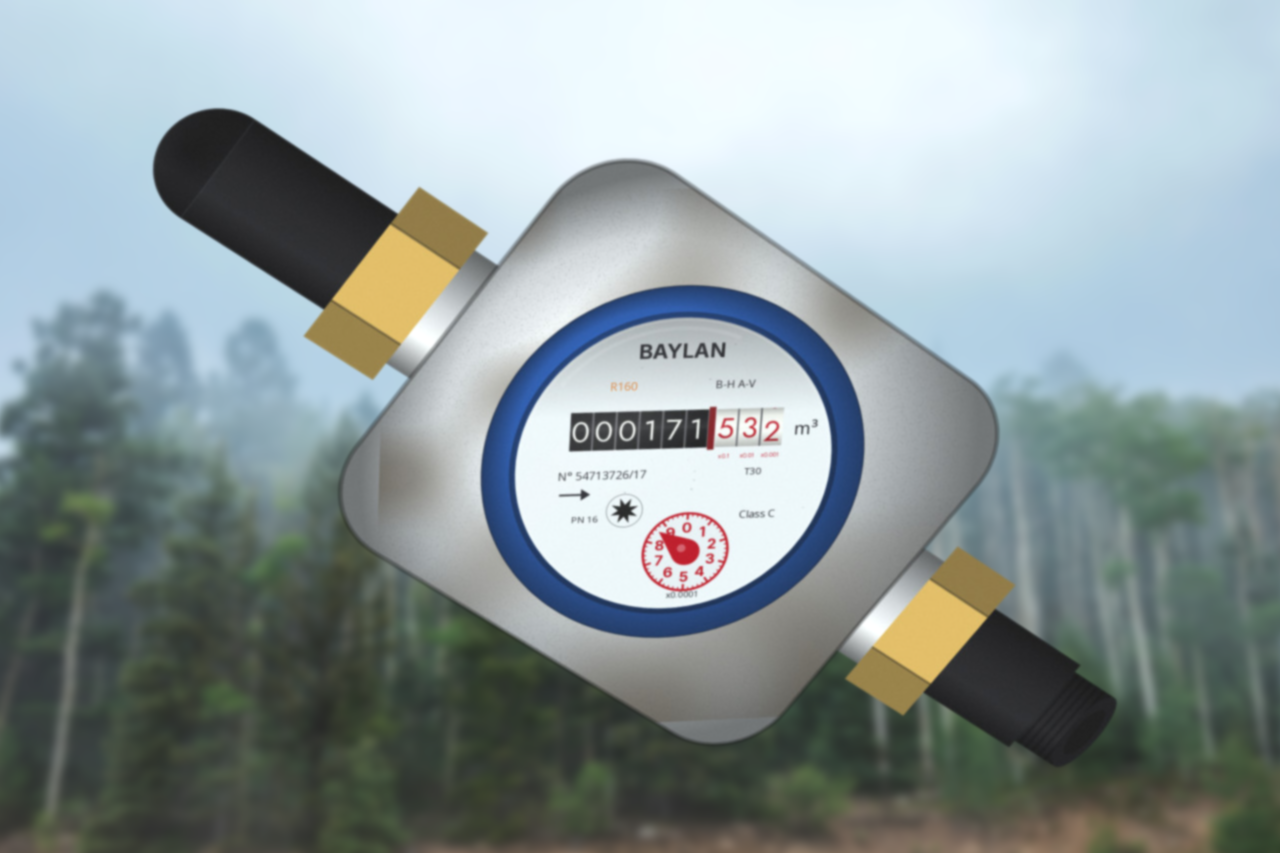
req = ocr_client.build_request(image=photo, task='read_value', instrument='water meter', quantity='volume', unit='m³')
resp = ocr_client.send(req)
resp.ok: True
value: 171.5318 m³
